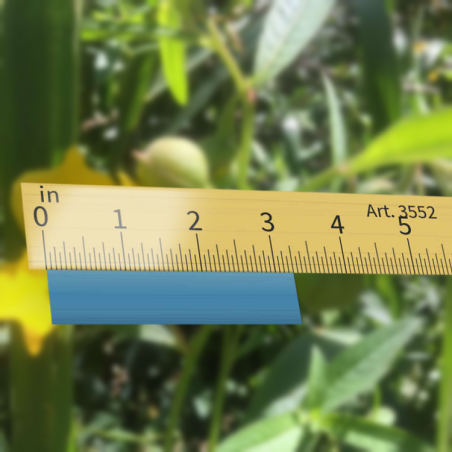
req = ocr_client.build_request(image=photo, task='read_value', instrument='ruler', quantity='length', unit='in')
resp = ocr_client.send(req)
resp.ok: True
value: 3.25 in
